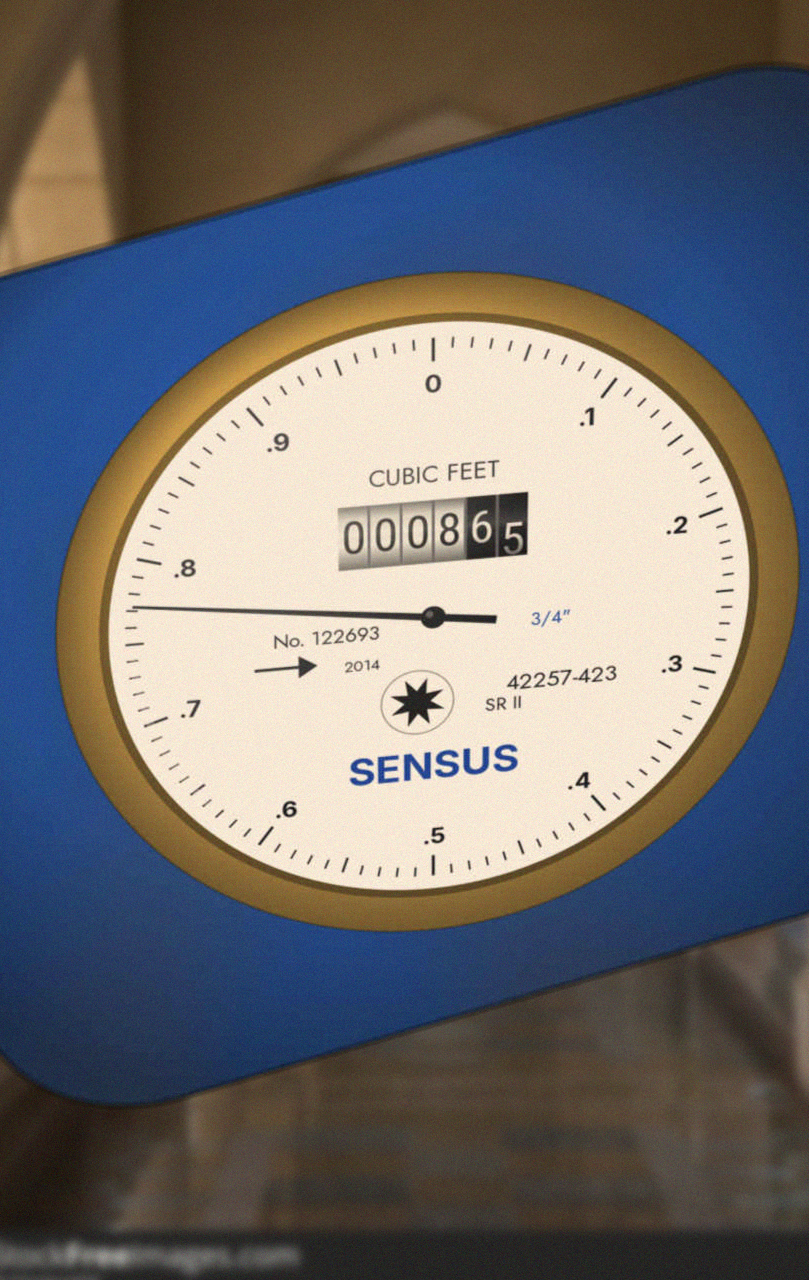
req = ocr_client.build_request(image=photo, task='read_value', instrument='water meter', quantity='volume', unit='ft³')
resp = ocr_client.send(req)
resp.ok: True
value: 864.77 ft³
